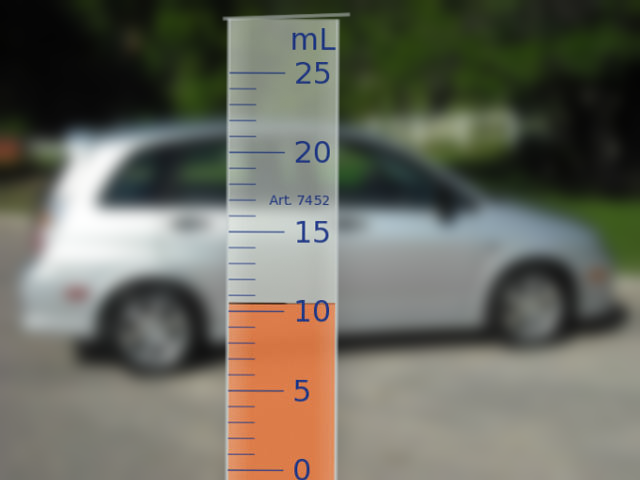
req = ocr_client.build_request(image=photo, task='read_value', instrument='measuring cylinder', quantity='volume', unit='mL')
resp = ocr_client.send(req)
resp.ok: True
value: 10.5 mL
